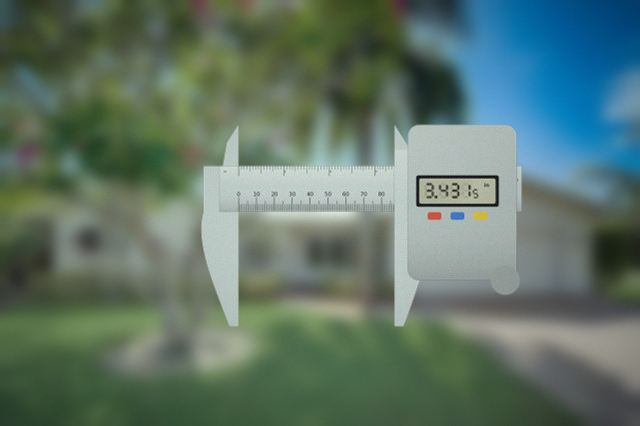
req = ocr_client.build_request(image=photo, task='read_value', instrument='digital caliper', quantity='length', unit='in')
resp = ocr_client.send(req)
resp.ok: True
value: 3.4315 in
